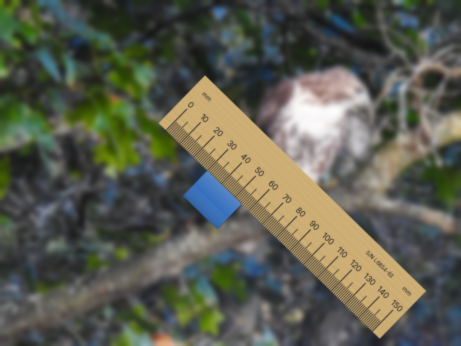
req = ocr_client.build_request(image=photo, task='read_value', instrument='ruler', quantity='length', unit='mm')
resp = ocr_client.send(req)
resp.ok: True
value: 25 mm
